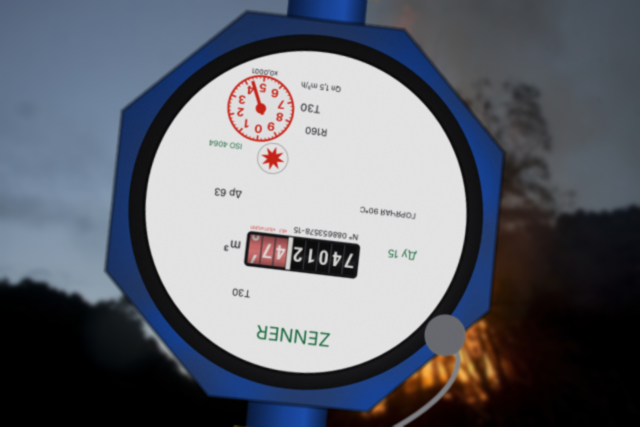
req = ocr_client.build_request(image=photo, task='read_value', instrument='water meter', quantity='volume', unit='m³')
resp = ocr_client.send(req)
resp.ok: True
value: 74012.4774 m³
